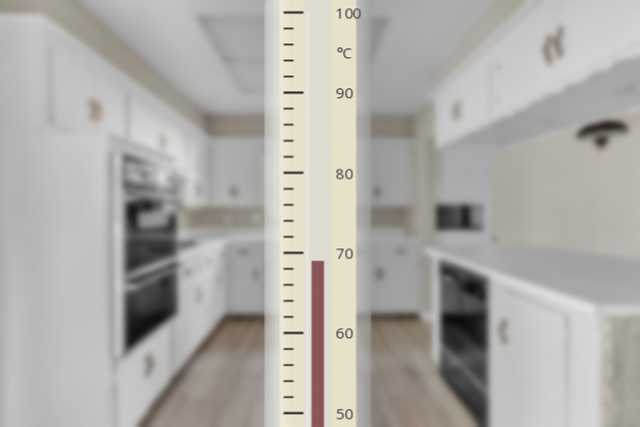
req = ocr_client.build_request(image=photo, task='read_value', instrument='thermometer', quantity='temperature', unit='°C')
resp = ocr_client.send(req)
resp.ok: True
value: 69 °C
